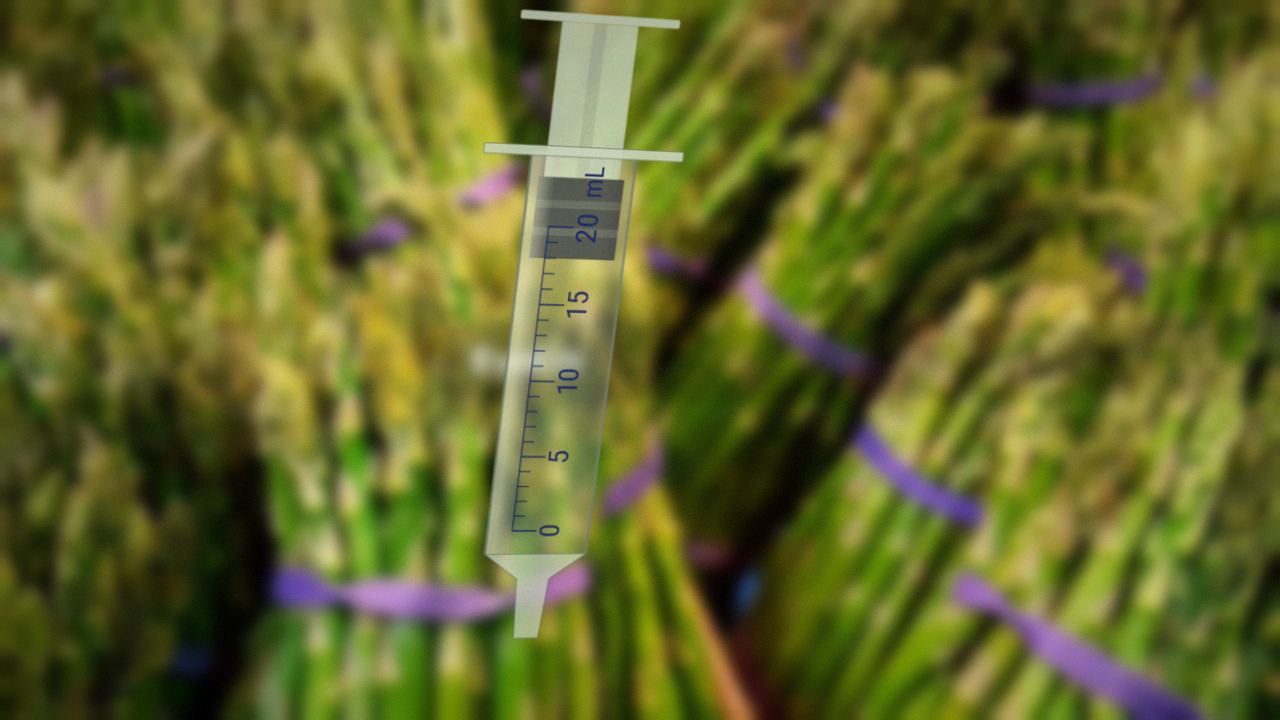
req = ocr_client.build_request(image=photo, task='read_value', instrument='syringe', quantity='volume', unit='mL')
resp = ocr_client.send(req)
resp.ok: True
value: 18 mL
